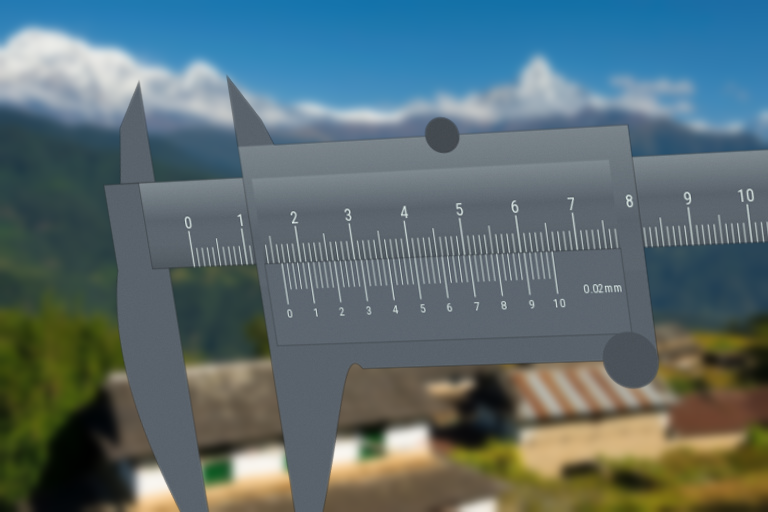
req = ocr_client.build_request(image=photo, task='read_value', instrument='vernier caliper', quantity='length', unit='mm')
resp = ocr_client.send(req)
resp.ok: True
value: 16.5 mm
